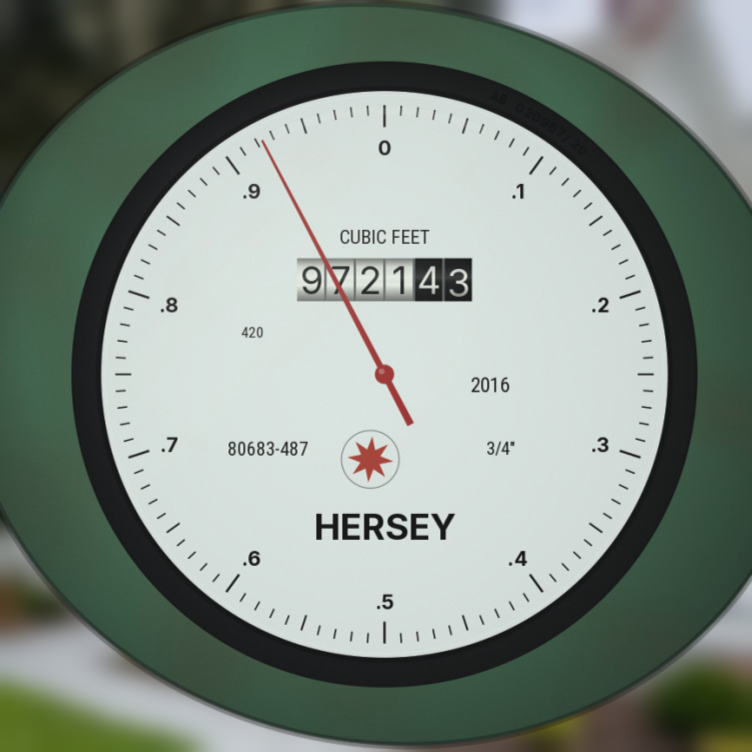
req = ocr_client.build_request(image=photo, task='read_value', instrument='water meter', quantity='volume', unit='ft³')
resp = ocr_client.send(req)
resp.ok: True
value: 972142.92 ft³
